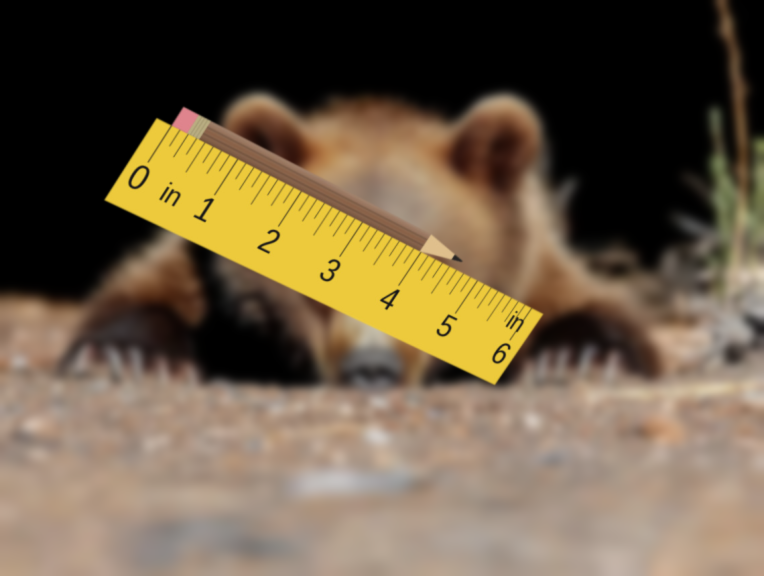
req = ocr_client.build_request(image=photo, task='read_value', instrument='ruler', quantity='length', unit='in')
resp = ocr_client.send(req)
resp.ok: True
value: 4.625 in
